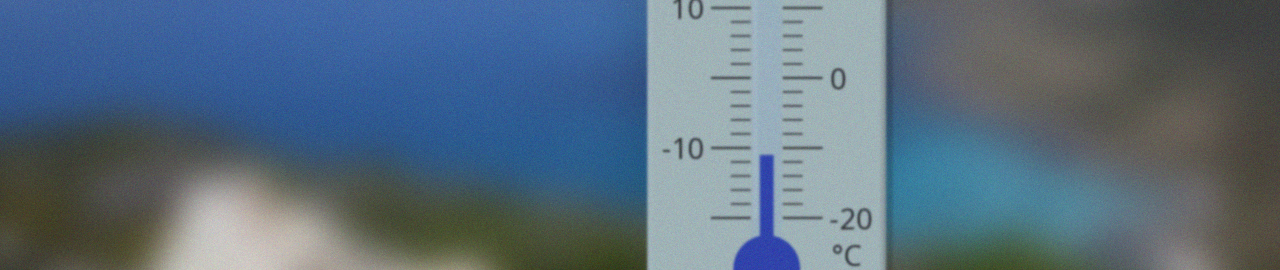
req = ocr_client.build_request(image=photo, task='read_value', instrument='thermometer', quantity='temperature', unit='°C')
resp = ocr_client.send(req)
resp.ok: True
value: -11 °C
